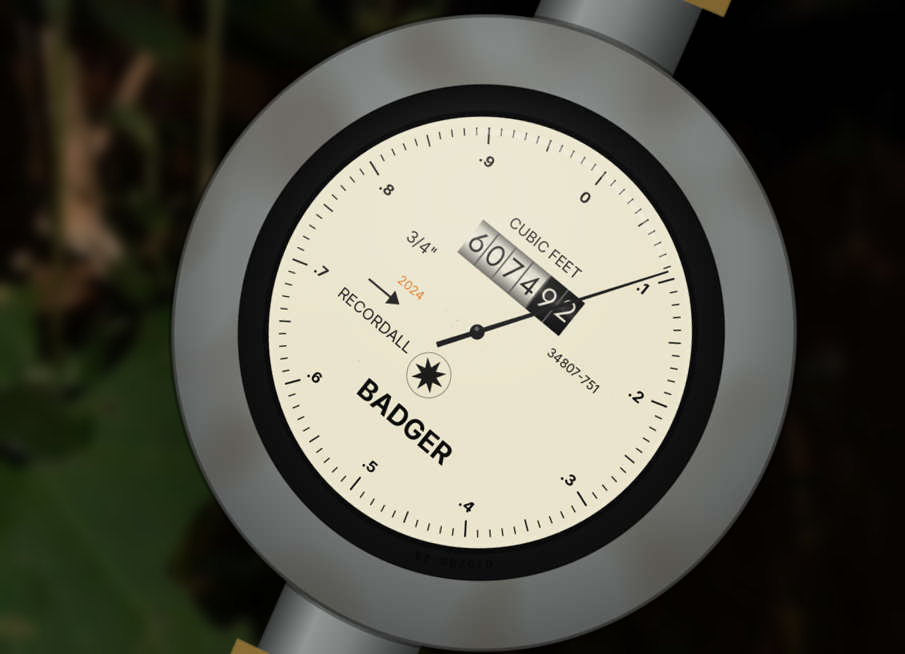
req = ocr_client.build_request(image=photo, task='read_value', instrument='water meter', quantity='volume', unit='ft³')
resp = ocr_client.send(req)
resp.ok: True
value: 607492.09 ft³
